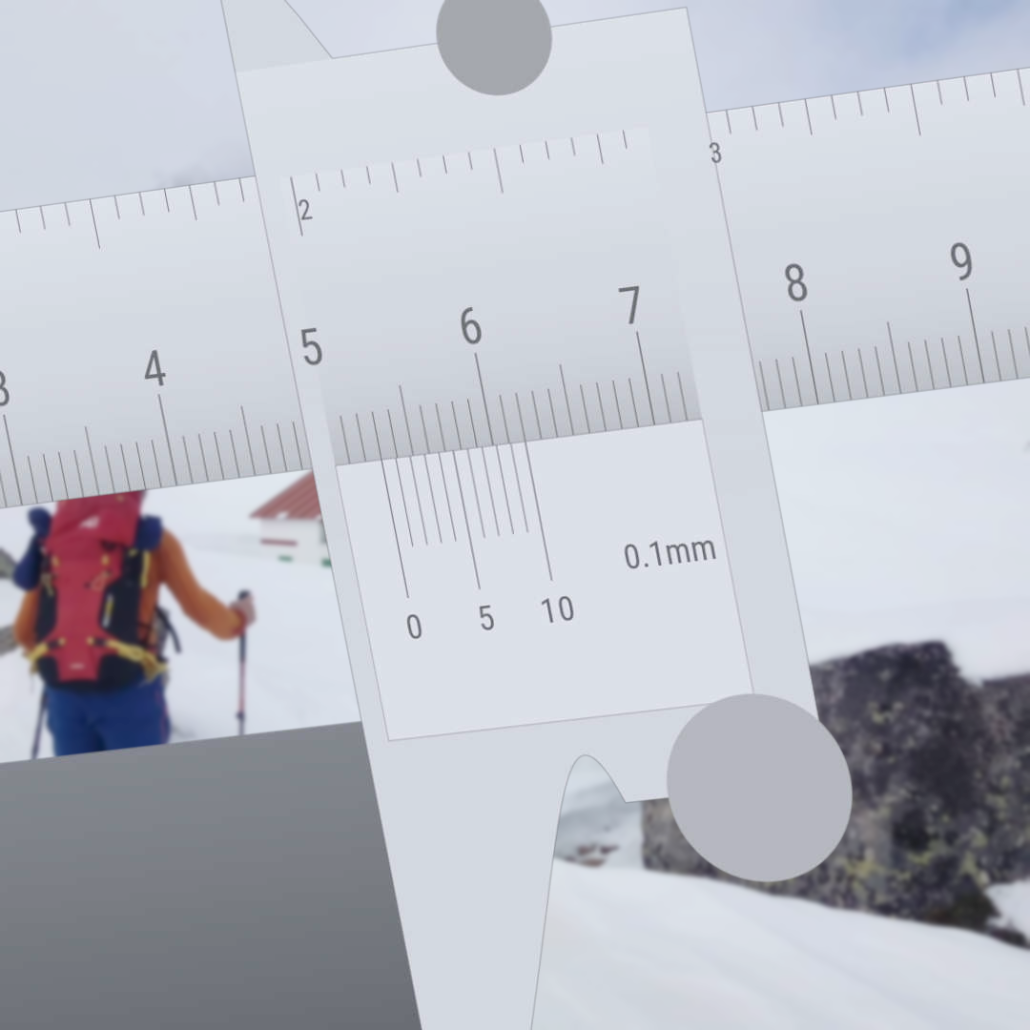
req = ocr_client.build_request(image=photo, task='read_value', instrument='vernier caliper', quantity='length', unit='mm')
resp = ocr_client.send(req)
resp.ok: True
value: 53.0 mm
